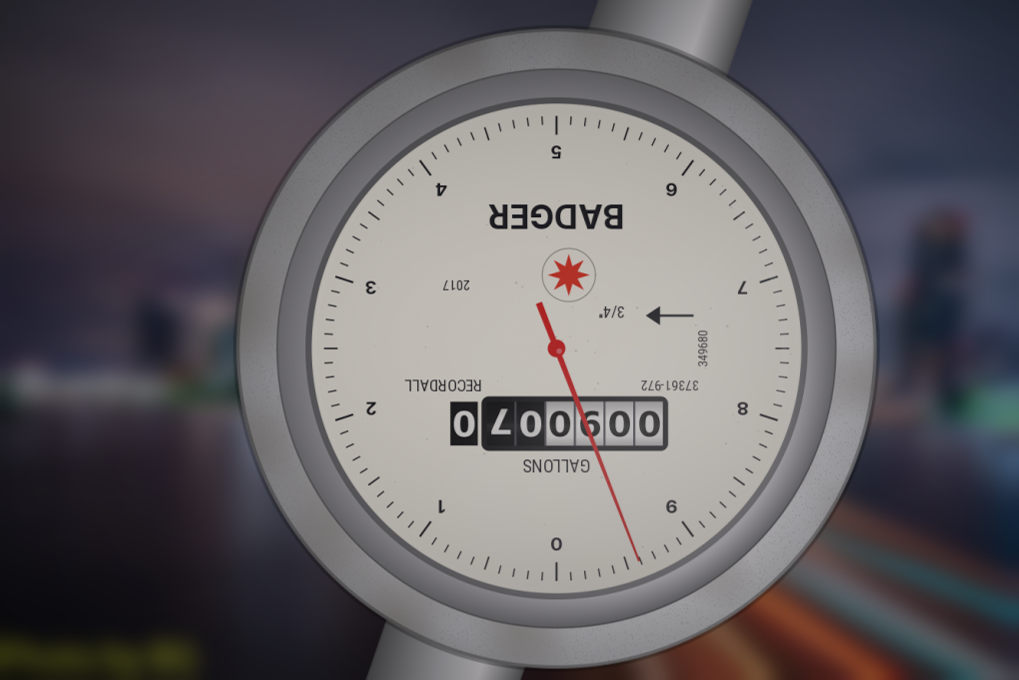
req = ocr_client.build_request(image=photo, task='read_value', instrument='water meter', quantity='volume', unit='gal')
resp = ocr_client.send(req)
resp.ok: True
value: 90069.4 gal
